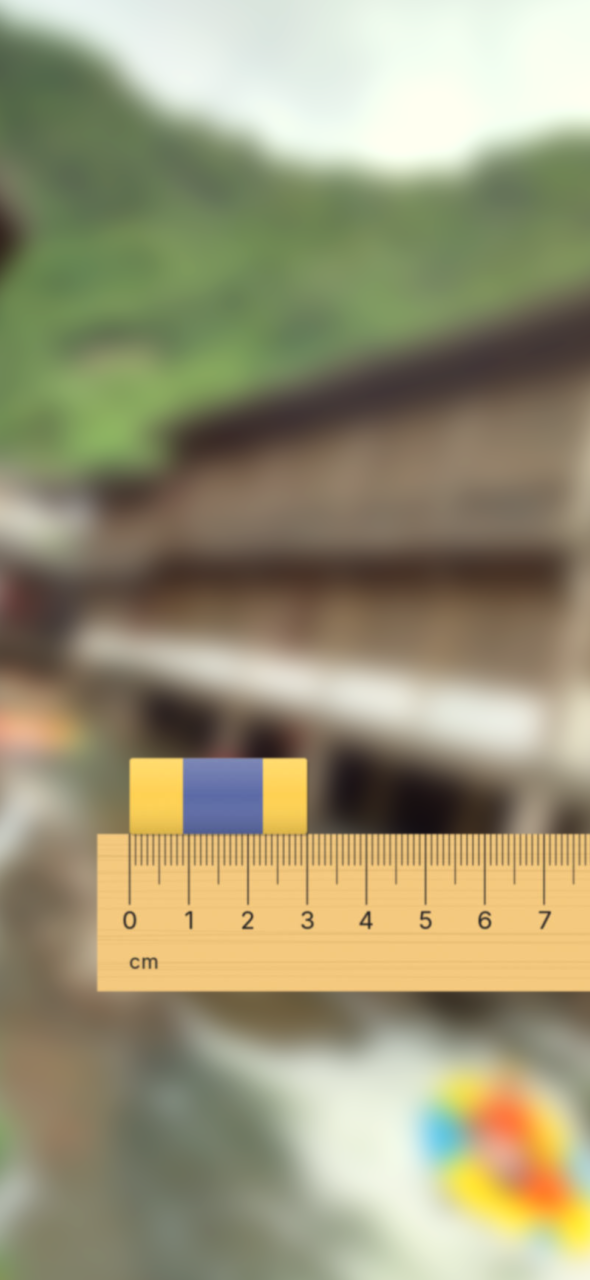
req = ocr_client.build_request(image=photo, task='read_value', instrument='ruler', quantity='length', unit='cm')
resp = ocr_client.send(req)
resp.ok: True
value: 3 cm
